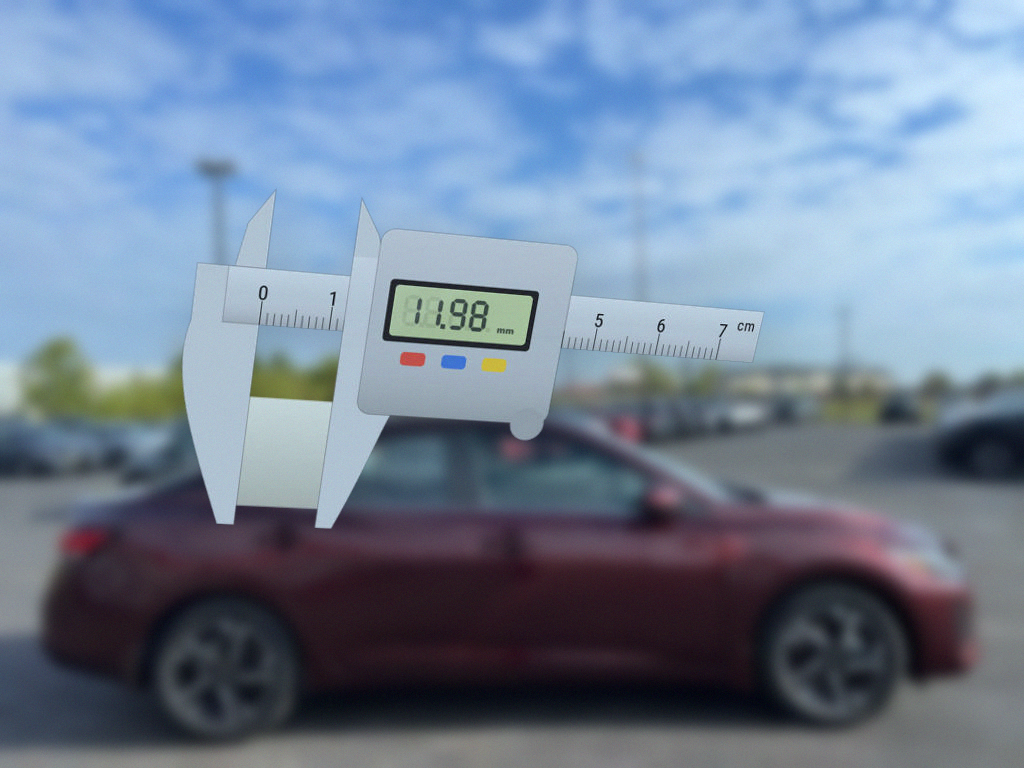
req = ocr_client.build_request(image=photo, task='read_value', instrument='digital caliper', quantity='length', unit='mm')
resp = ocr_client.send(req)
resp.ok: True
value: 11.98 mm
